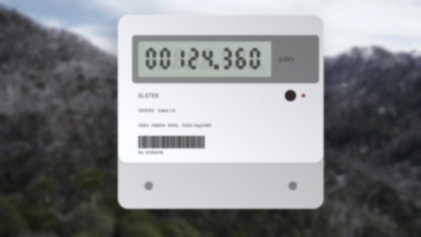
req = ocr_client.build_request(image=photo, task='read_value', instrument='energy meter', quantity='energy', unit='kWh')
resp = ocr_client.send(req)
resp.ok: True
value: 124.360 kWh
